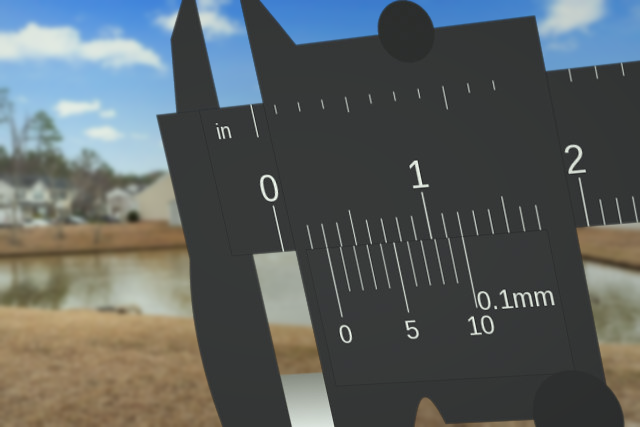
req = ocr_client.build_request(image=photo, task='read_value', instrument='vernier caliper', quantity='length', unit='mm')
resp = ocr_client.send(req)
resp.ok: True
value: 3.0 mm
